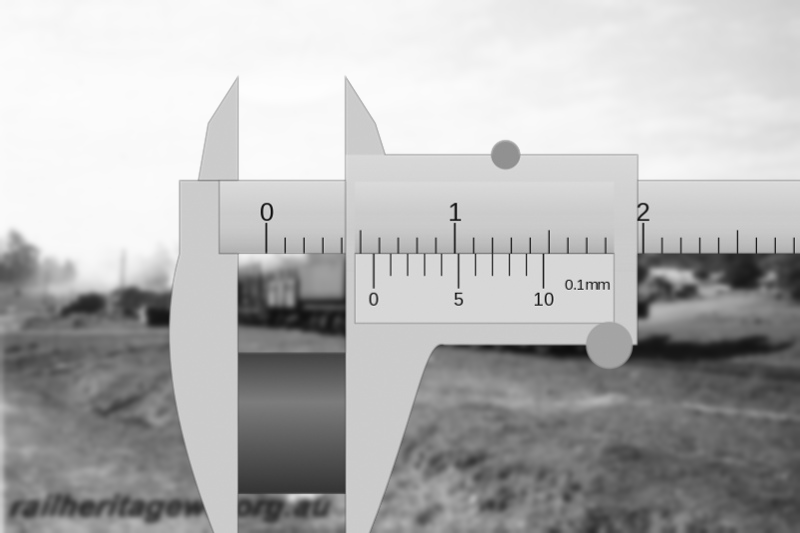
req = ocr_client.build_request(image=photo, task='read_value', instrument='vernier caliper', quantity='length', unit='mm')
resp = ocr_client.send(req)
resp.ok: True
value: 5.7 mm
